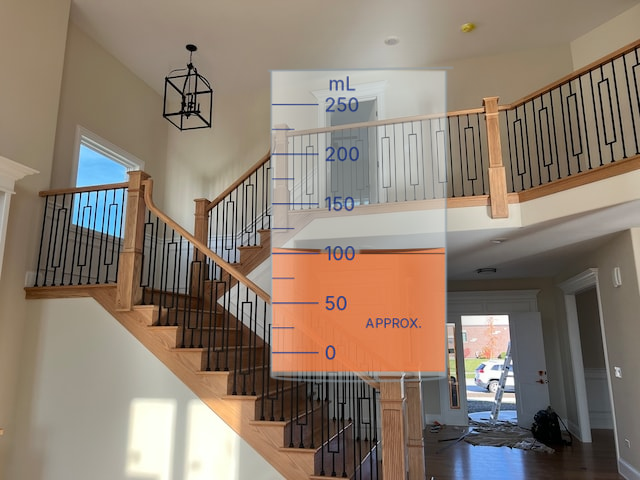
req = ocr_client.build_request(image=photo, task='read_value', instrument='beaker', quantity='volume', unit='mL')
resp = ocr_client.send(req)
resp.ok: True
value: 100 mL
